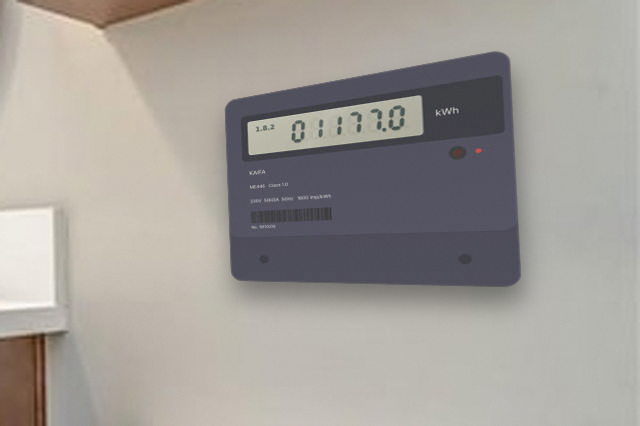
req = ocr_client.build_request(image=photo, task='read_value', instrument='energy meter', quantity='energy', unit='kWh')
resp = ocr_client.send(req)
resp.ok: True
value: 1177.0 kWh
